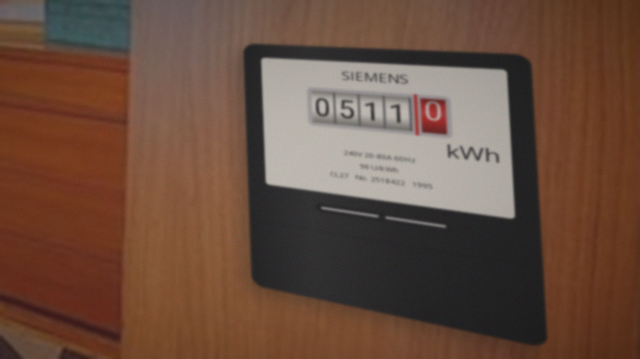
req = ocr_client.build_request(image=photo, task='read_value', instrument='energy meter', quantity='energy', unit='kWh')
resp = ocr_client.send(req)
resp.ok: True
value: 511.0 kWh
